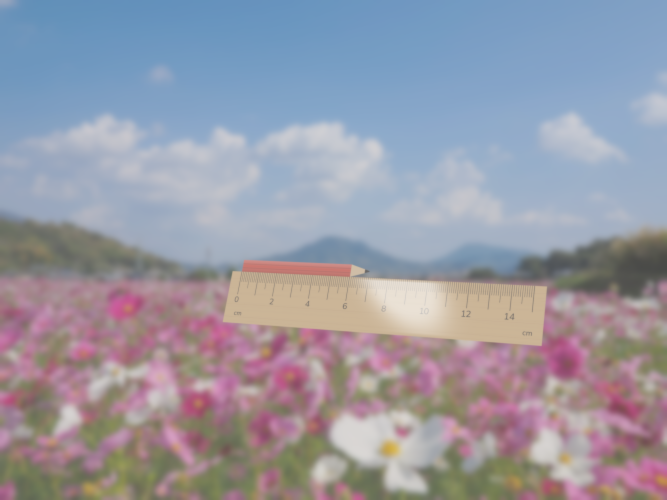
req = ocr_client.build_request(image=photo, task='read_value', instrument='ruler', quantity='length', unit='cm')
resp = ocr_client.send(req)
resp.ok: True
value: 7 cm
